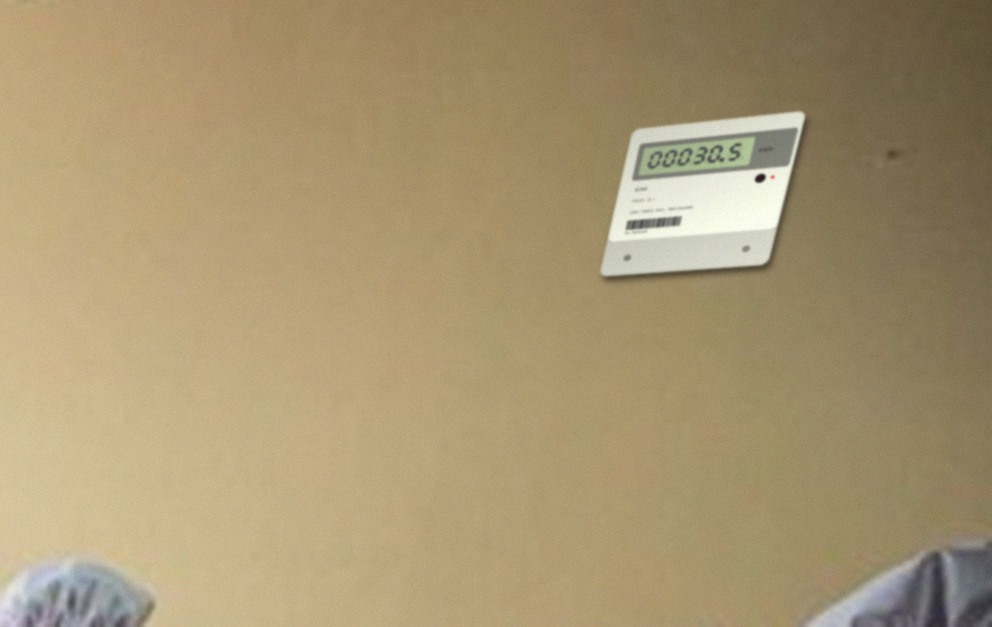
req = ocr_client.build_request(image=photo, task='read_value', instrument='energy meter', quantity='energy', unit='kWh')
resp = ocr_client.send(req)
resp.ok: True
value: 30.5 kWh
